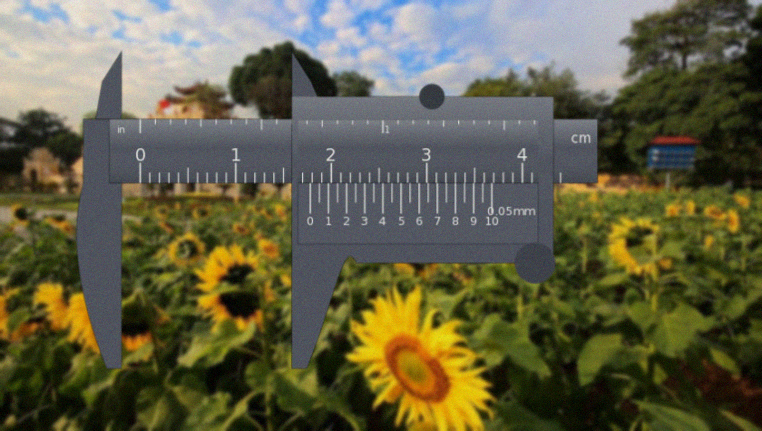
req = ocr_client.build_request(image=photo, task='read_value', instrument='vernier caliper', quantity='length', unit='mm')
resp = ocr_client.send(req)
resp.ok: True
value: 17.8 mm
